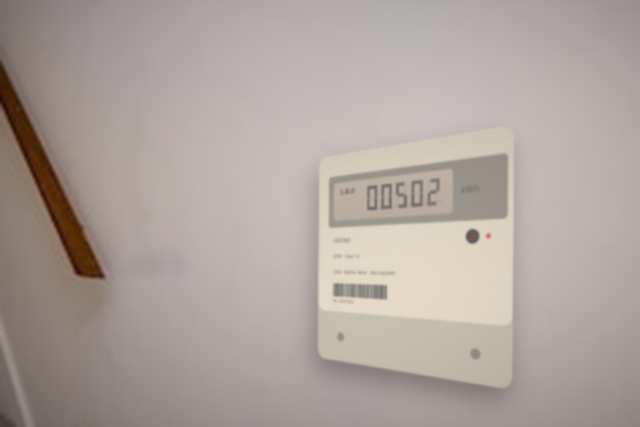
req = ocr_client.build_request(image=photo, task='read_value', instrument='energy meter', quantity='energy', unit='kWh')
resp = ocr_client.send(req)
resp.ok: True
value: 502 kWh
